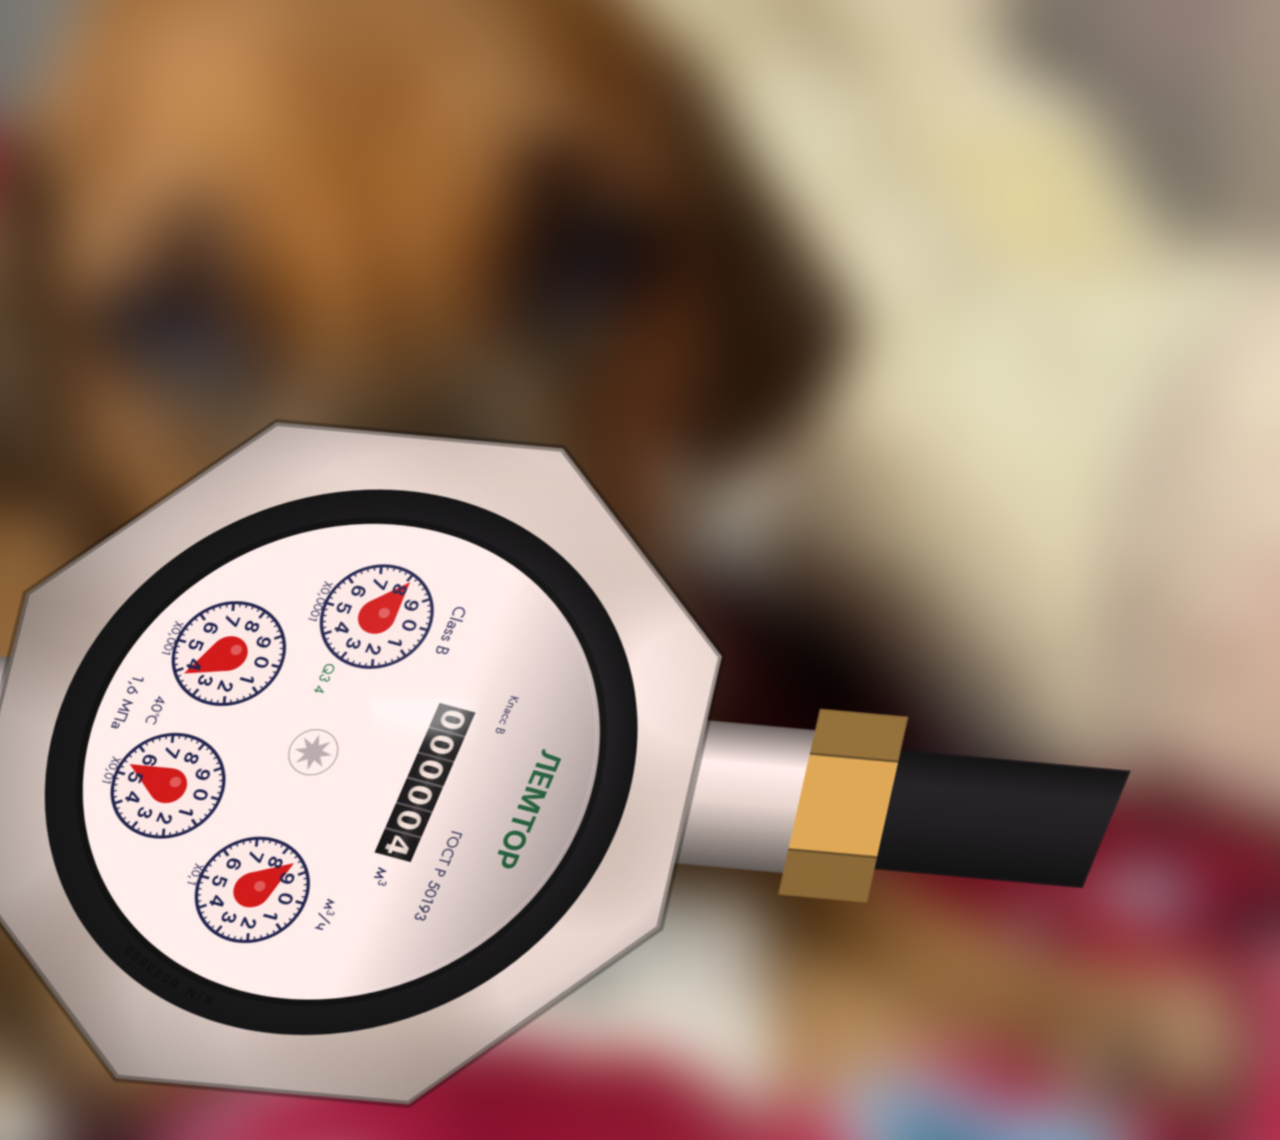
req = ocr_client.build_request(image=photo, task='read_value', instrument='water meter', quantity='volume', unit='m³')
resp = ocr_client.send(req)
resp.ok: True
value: 4.8538 m³
